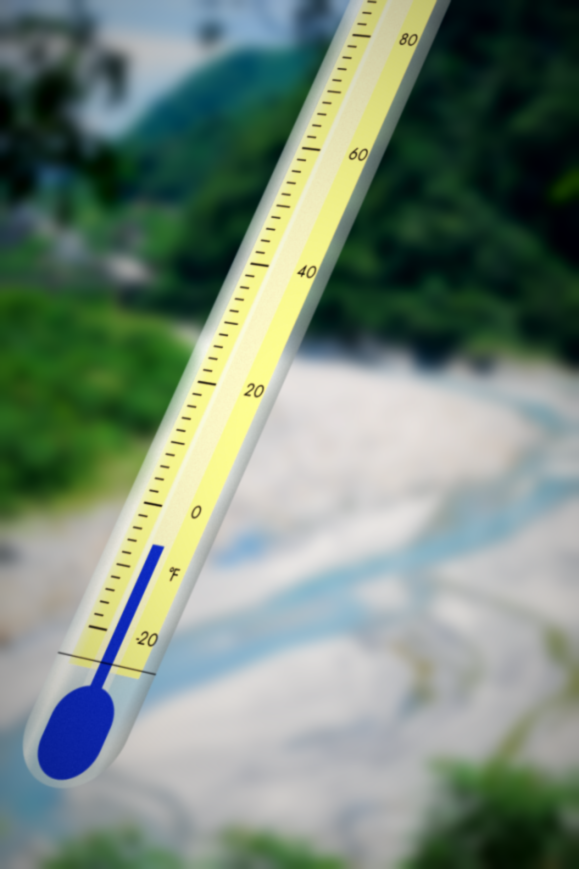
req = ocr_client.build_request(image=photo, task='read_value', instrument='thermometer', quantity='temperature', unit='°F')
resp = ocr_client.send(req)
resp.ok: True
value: -6 °F
